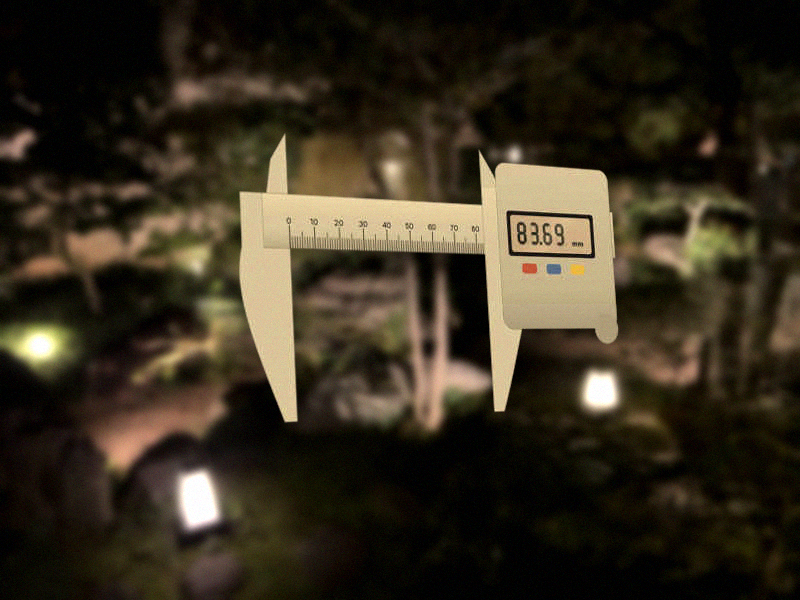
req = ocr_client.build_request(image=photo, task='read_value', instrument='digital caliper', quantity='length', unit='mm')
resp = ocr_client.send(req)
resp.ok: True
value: 83.69 mm
